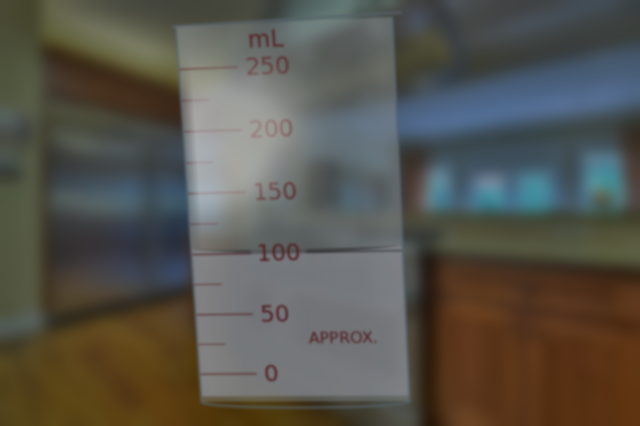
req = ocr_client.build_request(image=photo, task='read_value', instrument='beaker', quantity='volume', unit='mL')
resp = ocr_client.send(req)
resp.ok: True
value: 100 mL
